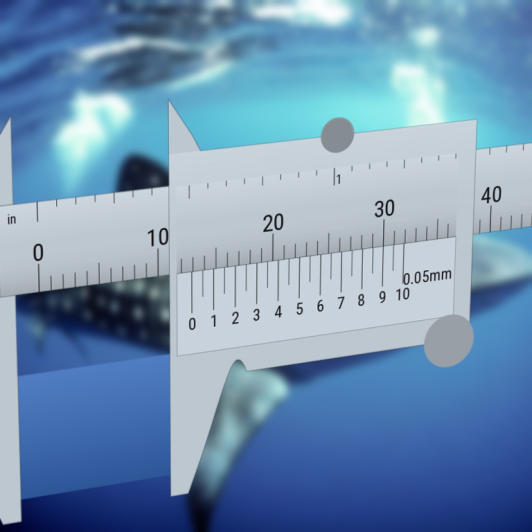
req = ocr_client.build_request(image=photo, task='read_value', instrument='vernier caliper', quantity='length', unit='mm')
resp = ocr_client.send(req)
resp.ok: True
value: 12.9 mm
